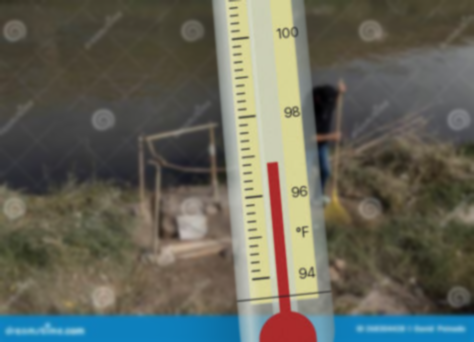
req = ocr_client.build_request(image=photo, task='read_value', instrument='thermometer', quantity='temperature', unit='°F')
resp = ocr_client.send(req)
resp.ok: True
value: 96.8 °F
